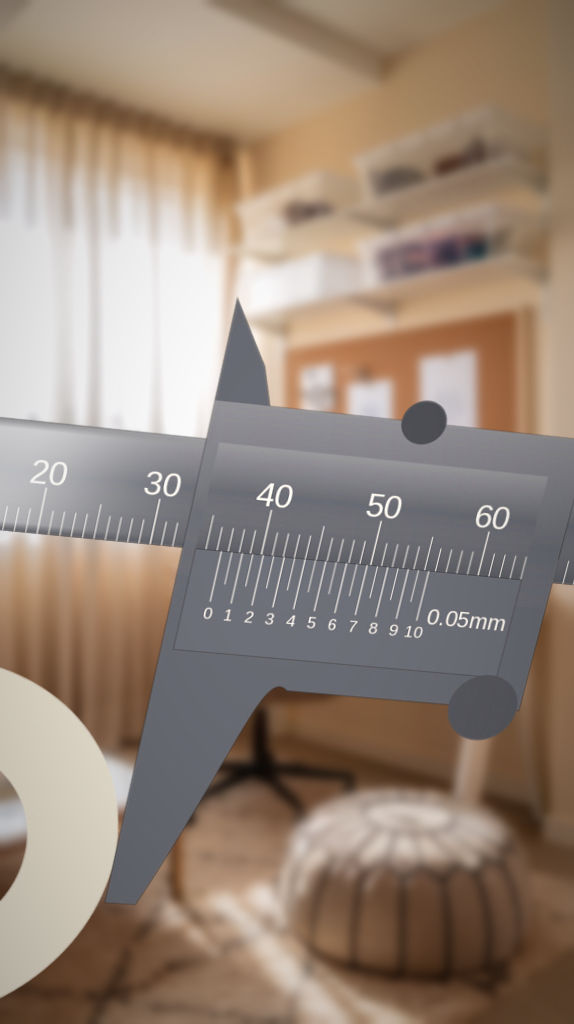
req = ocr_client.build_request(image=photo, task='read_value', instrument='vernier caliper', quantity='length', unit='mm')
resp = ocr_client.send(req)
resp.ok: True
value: 36.4 mm
